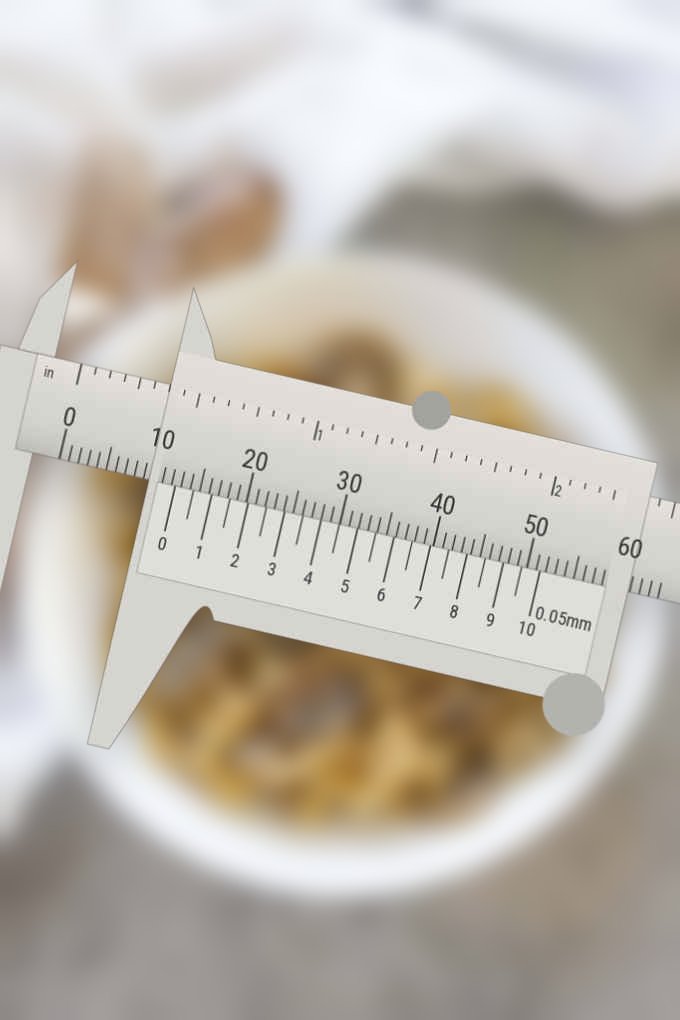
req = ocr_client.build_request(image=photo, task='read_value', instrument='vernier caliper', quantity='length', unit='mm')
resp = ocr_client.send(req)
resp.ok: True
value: 12.4 mm
